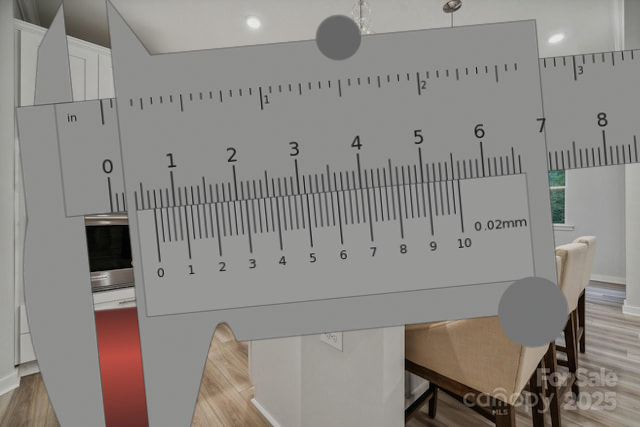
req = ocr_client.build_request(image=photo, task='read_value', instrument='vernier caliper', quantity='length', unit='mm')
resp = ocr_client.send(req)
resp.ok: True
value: 6.8 mm
